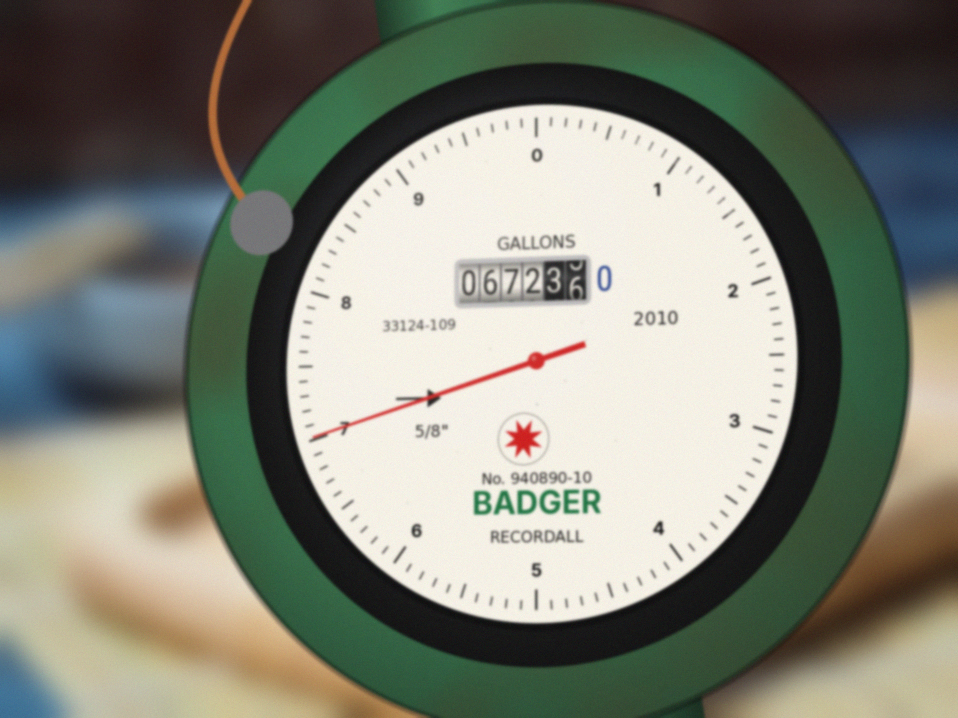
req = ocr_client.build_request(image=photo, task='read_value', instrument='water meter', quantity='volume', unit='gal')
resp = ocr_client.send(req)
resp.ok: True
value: 672357.0 gal
